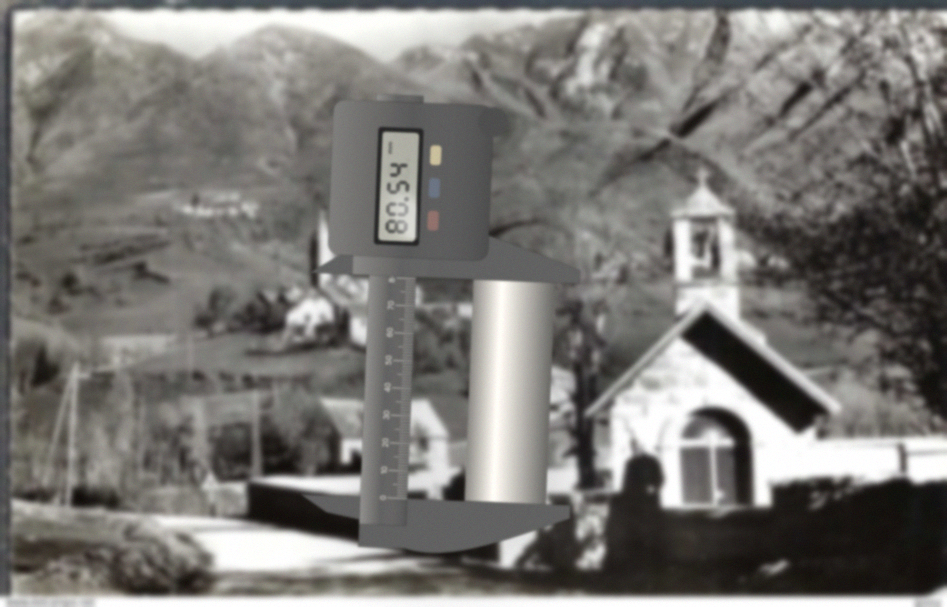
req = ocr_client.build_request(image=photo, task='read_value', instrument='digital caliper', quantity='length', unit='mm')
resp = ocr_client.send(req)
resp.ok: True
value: 80.54 mm
